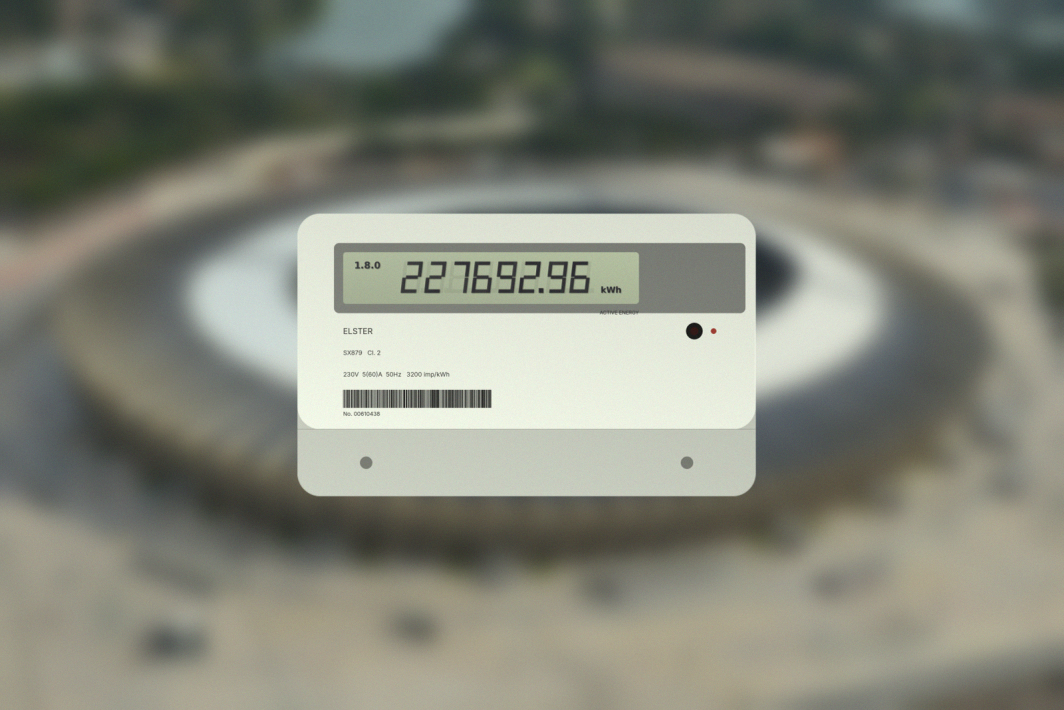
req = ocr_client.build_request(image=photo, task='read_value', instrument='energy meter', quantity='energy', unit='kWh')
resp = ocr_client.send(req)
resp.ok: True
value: 227692.96 kWh
